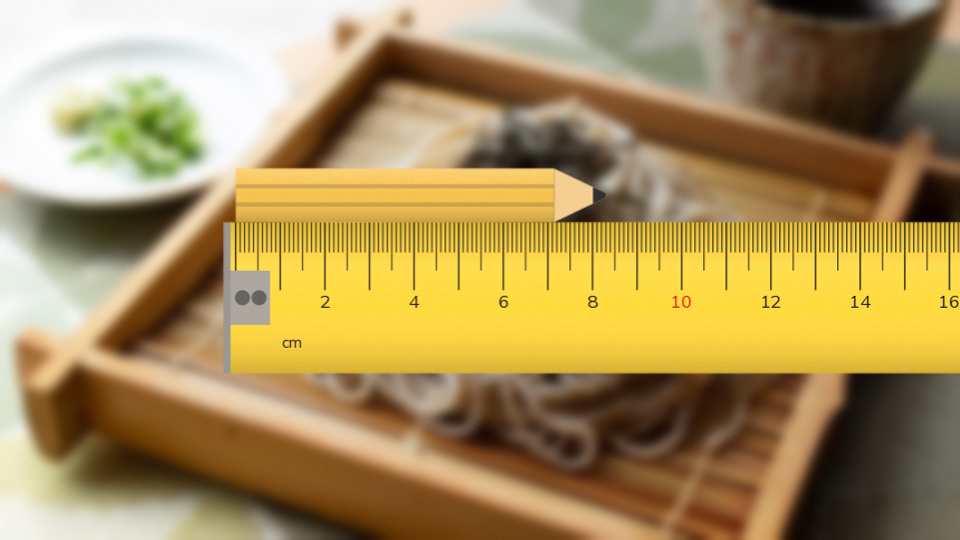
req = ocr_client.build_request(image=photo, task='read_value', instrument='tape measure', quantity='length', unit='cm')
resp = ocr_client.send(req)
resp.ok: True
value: 8.3 cm
